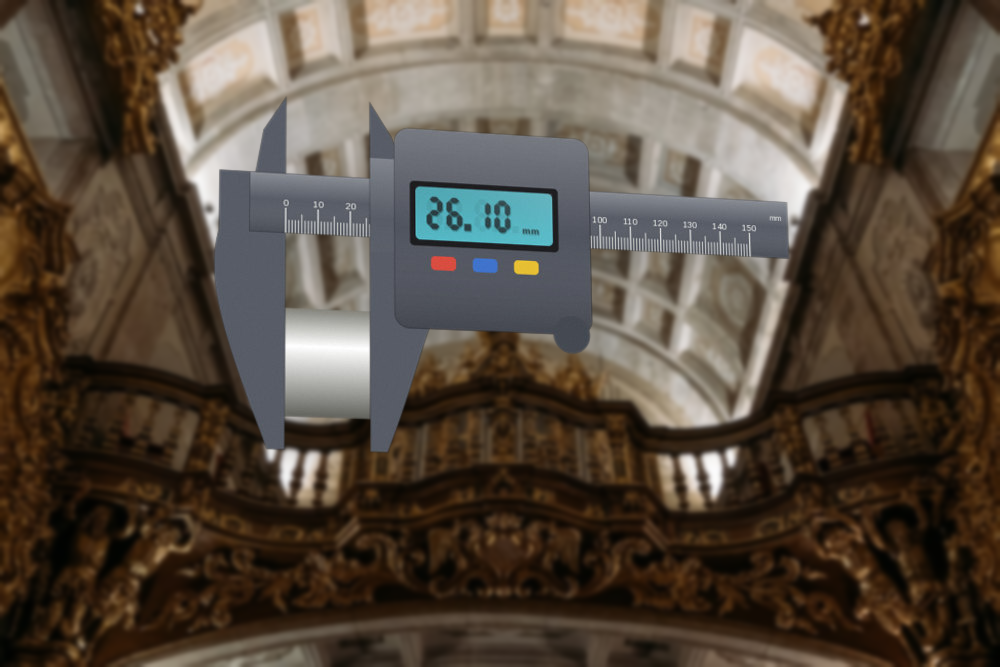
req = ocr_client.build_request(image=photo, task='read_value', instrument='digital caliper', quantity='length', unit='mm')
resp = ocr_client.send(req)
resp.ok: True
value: 26.10 mm
